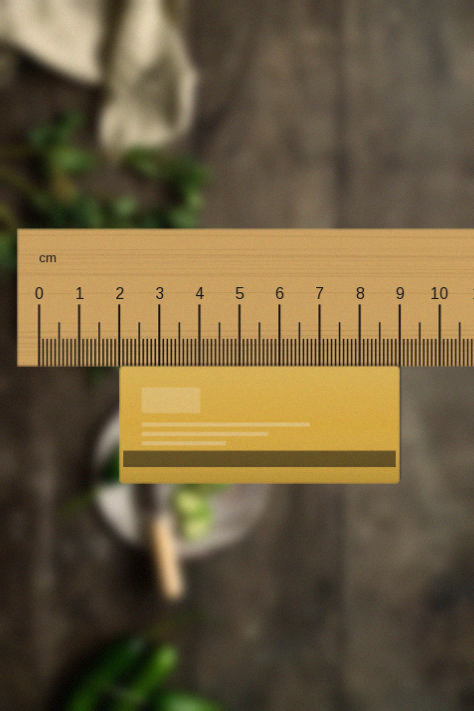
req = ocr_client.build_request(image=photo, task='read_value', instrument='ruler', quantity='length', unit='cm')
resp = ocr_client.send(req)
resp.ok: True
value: 7 cm
